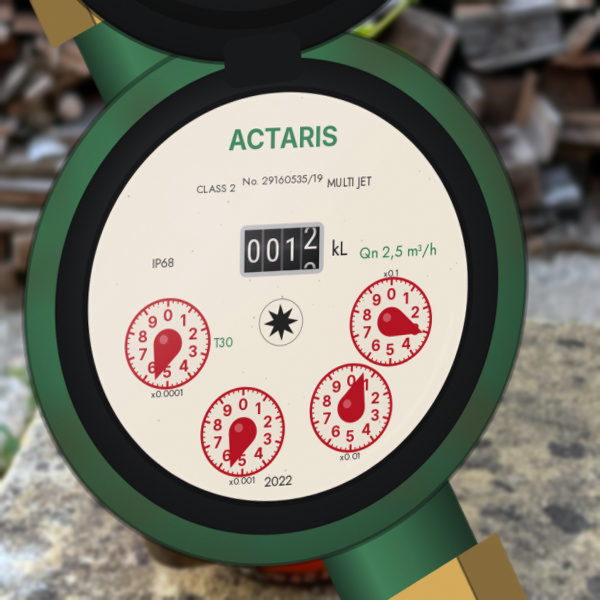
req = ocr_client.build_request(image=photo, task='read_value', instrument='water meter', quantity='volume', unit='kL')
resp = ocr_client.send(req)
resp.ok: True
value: 12.3055 kL
